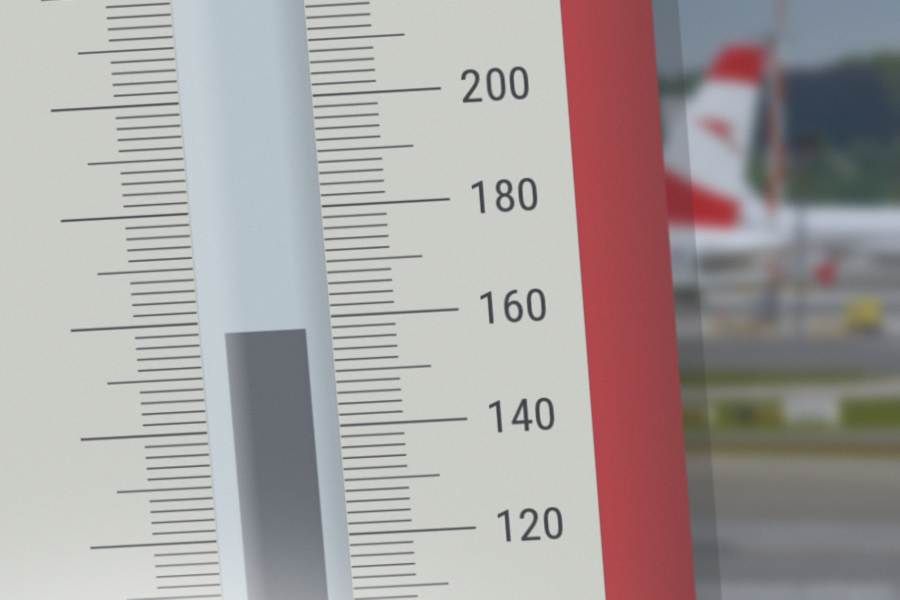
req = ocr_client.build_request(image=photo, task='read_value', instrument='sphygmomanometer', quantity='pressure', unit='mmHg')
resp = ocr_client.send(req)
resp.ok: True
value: 158 mmHg
